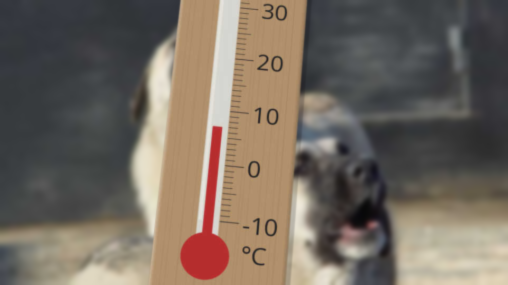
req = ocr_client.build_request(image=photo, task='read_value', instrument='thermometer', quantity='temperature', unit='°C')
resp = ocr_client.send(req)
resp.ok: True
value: 7 °C
